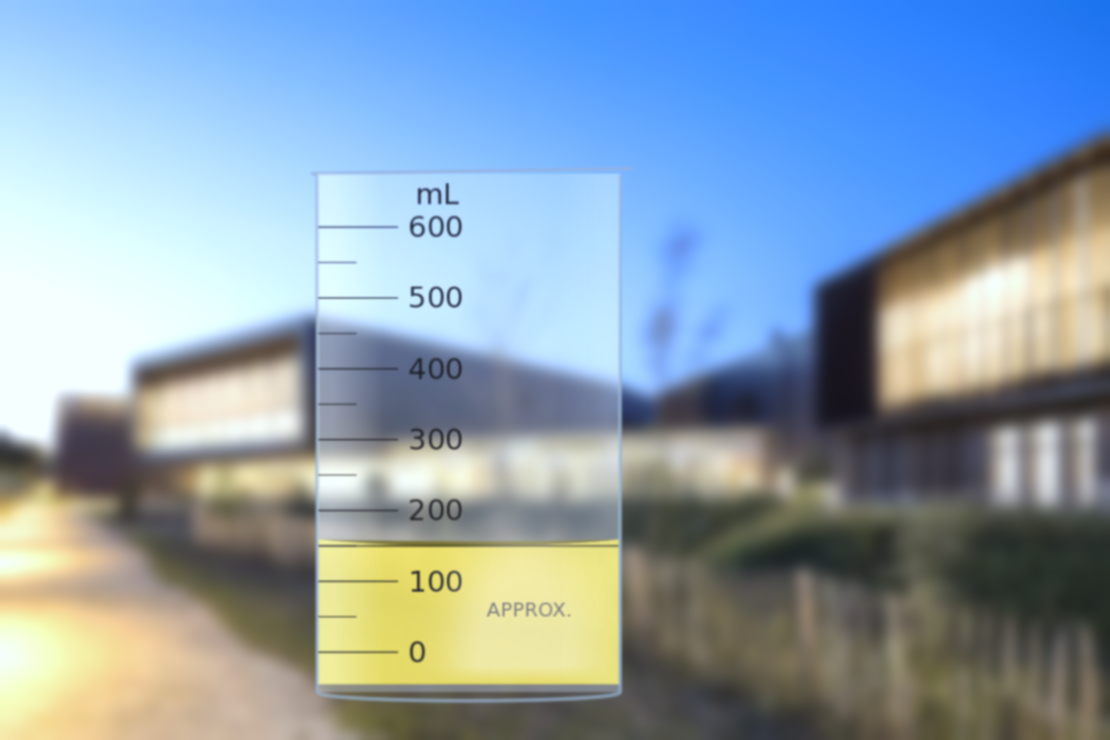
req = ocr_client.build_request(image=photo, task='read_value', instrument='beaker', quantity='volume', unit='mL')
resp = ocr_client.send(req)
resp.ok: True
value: 150 mL
